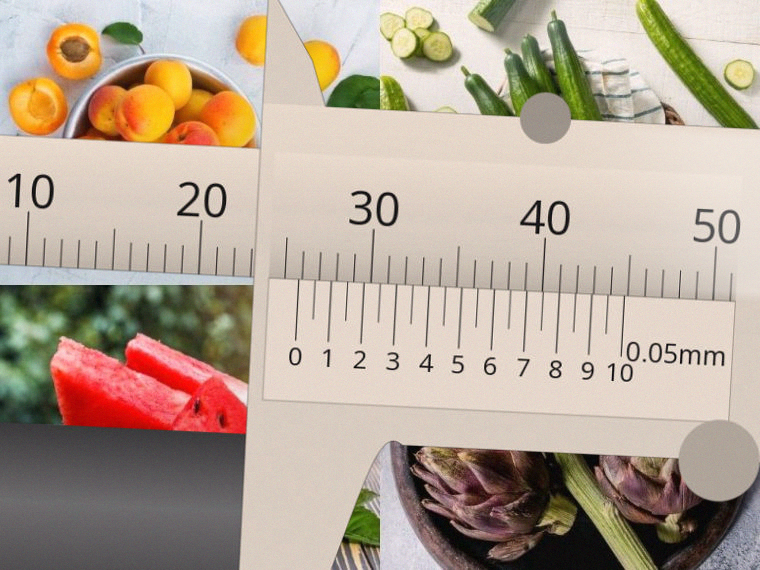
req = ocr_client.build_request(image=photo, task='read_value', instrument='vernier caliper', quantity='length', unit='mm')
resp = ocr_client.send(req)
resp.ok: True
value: 25.8 mm
